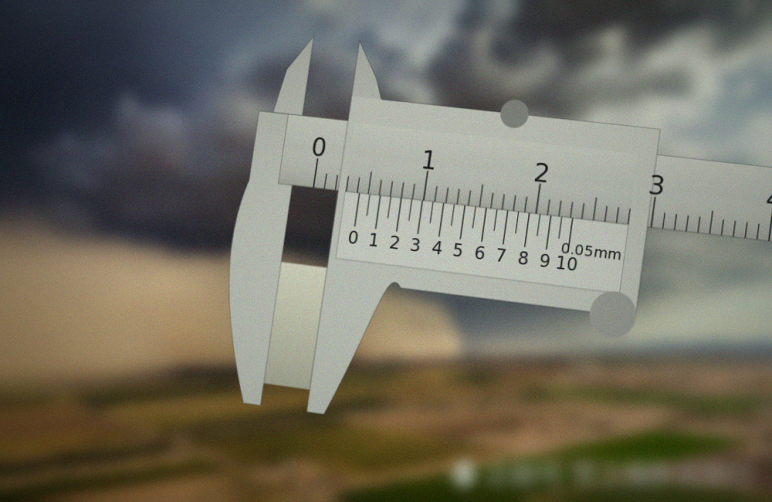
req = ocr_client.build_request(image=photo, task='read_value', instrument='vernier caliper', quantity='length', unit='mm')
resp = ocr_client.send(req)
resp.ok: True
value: 4.2 mm
